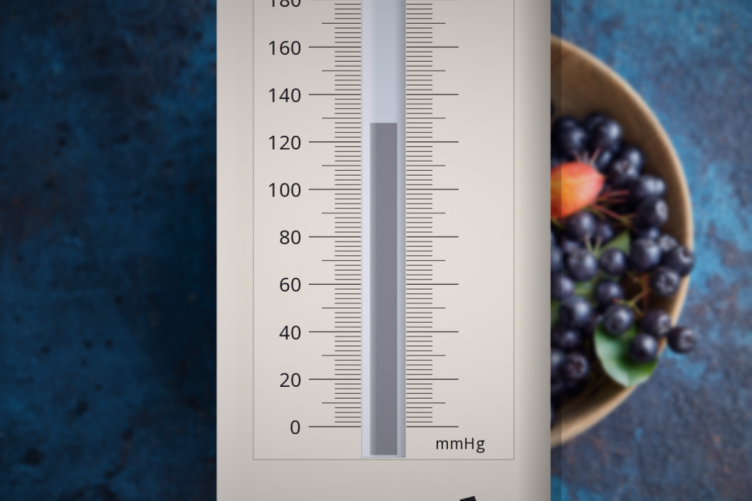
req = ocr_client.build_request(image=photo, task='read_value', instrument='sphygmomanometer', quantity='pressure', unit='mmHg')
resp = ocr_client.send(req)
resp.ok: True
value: 128 mmHg
